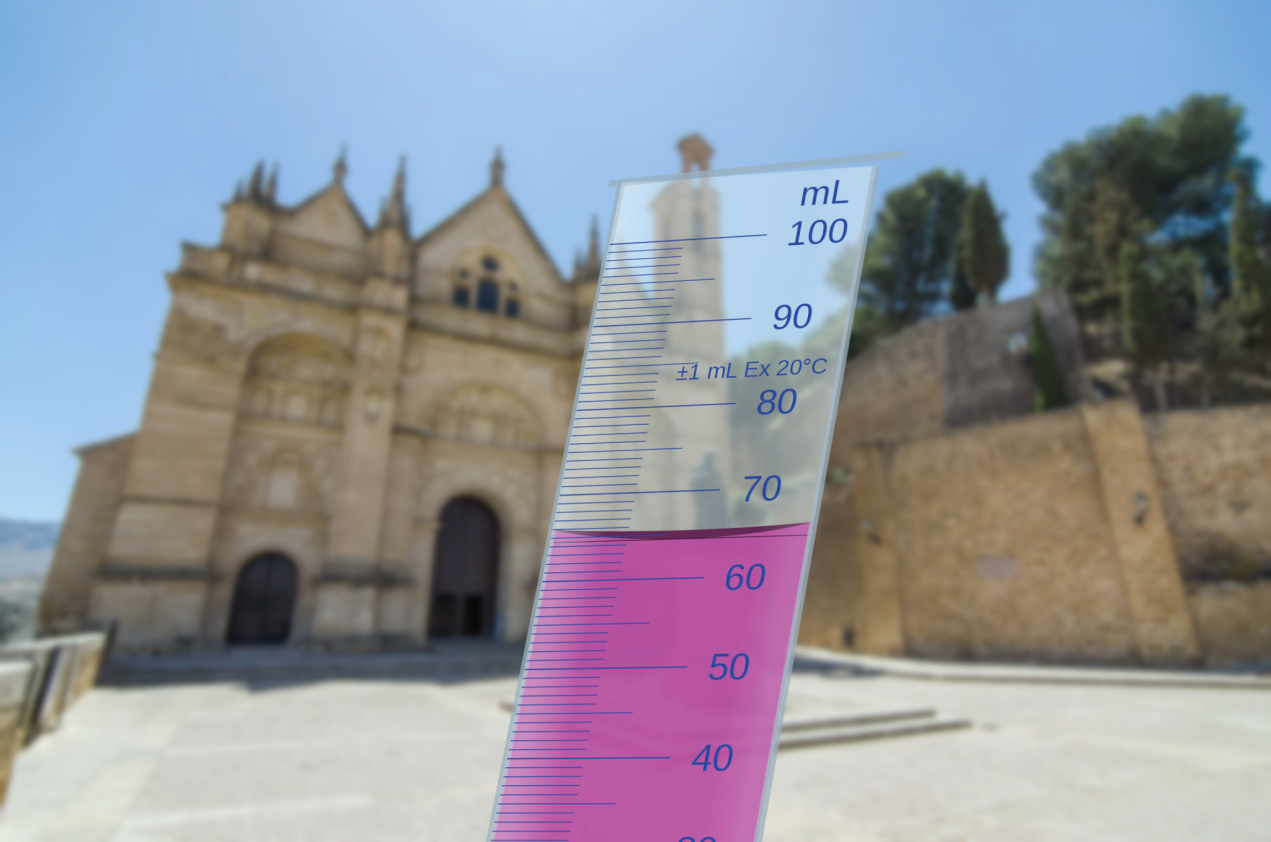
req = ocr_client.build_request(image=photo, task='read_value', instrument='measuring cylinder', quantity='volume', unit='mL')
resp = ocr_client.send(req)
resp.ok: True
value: 64.5 mL
